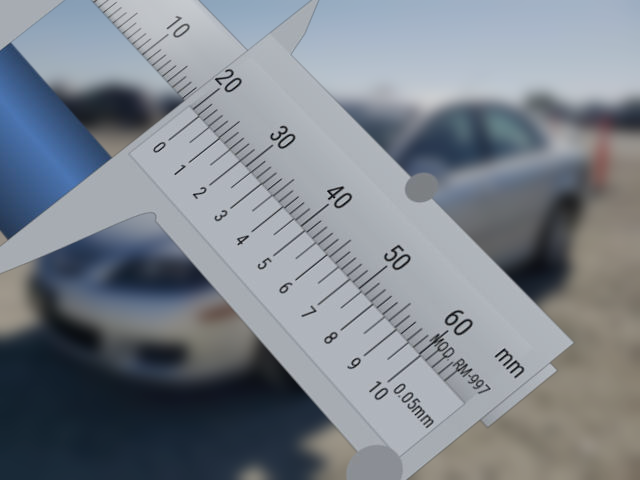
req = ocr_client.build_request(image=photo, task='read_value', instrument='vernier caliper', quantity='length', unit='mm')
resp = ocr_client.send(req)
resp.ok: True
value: 21.2 mm
